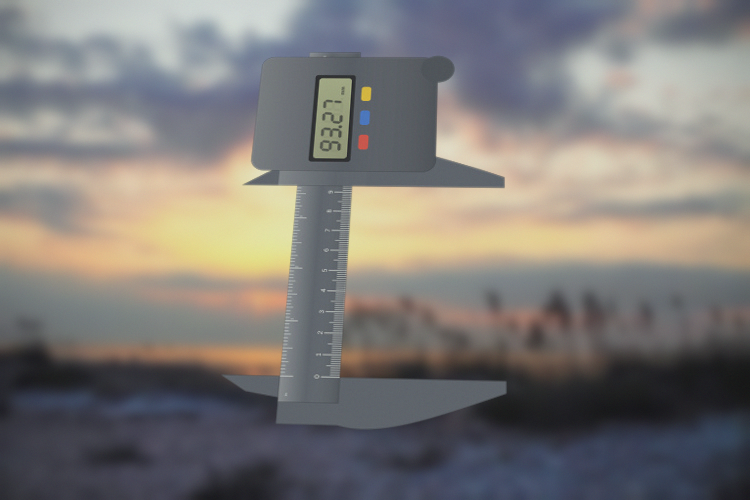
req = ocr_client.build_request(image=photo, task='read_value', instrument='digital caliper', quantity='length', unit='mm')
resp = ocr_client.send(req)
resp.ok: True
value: 93.27 mm
